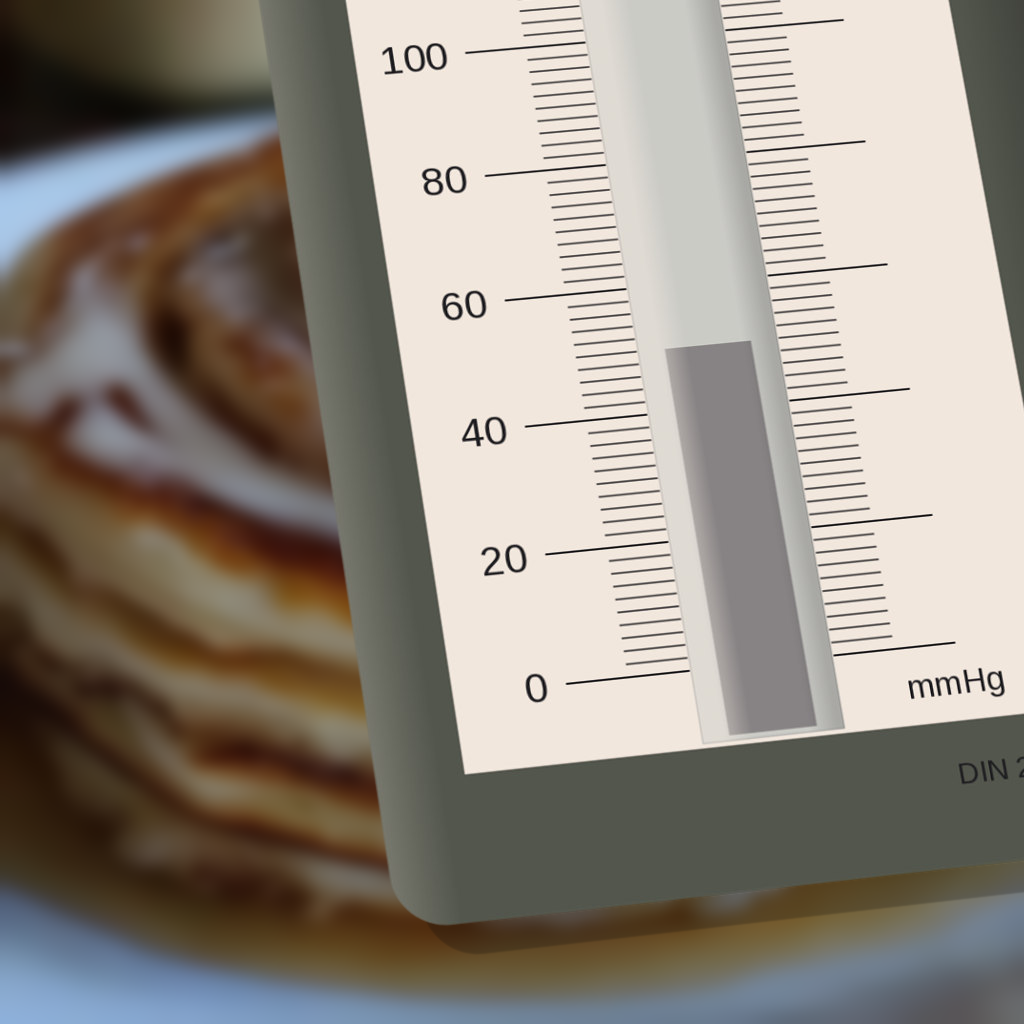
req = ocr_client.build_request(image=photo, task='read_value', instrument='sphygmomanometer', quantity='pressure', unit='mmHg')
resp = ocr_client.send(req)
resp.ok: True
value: 50 mmHg
